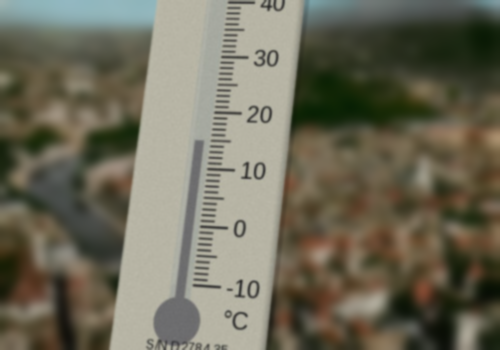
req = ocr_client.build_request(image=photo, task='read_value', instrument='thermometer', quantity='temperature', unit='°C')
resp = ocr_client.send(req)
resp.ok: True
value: 15 °C
